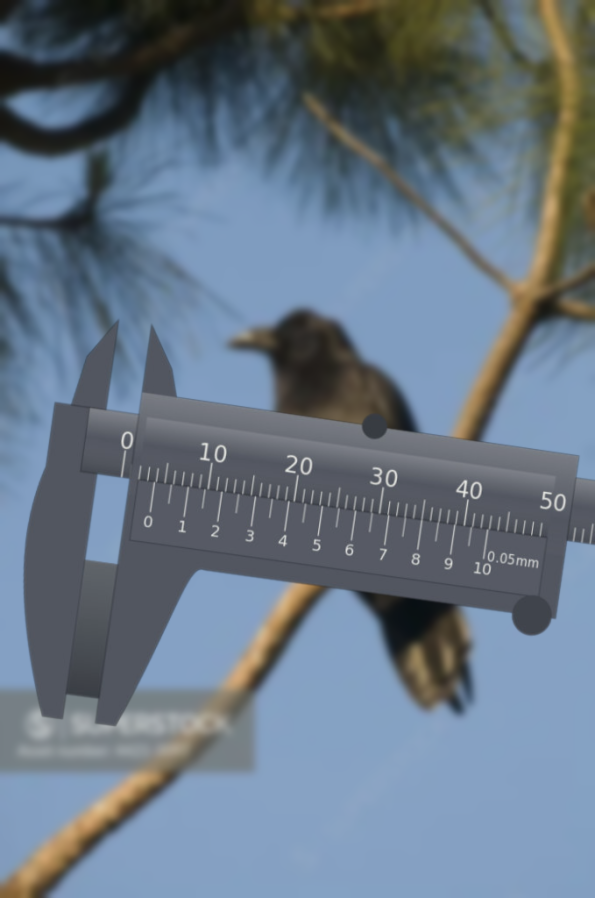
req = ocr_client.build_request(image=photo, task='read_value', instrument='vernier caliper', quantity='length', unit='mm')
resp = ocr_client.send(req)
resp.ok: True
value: 3.8 mm
